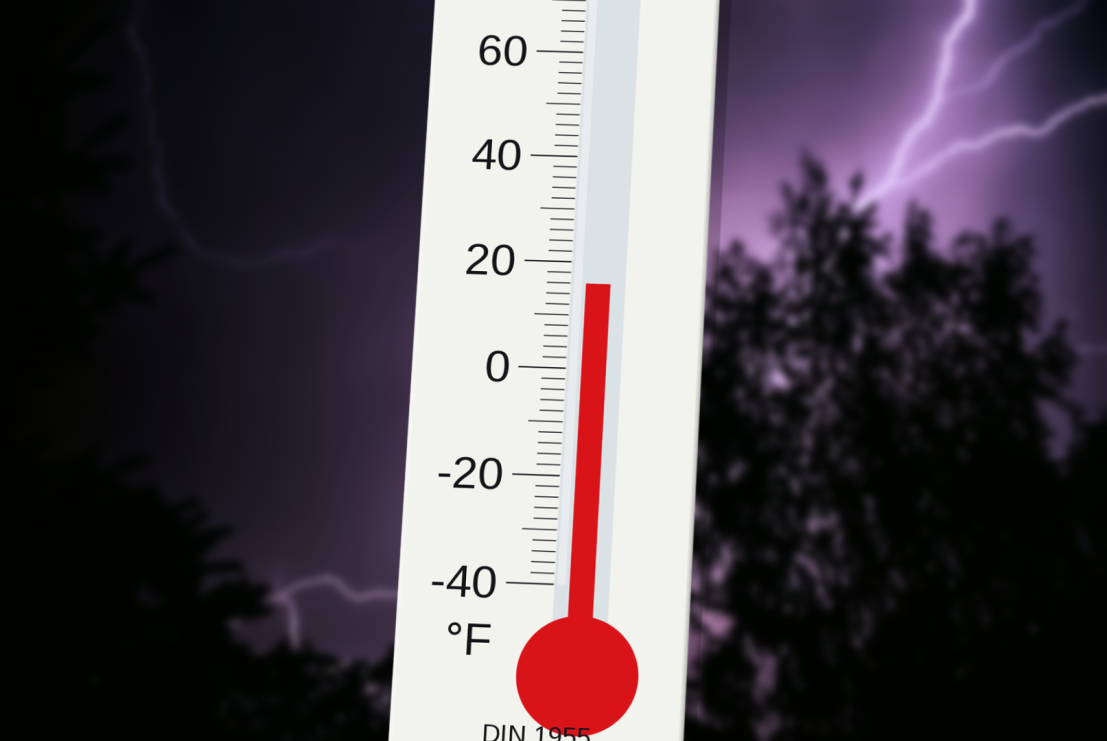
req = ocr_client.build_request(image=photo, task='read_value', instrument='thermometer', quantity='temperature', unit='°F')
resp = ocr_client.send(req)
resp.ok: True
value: 16 °F
